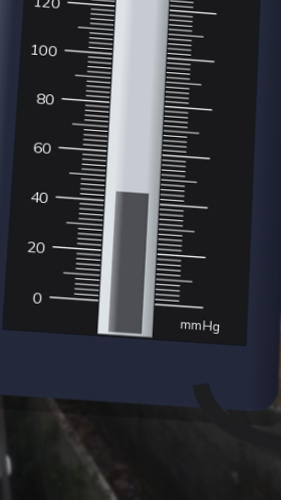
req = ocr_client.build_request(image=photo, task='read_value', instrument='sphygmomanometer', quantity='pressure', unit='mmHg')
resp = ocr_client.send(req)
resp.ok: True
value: 44 mmHg
